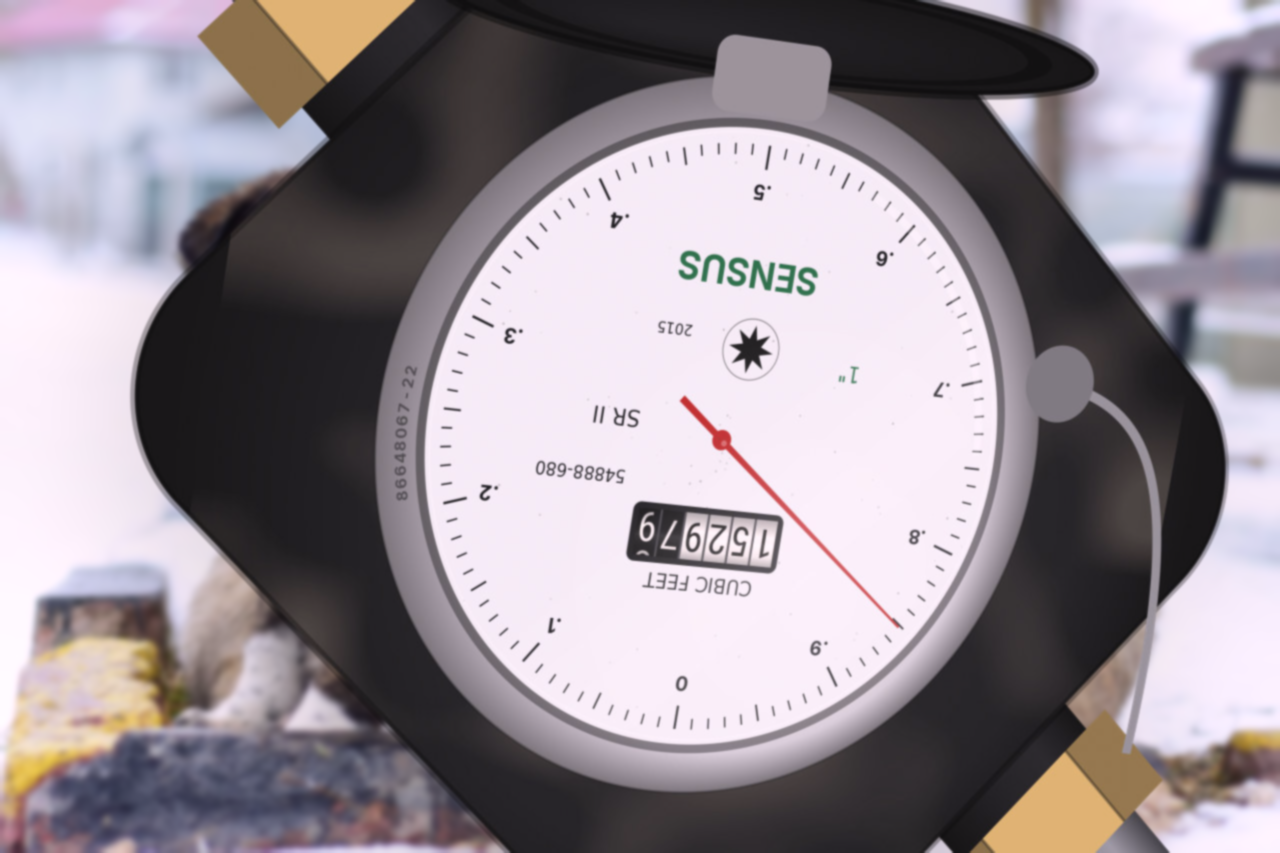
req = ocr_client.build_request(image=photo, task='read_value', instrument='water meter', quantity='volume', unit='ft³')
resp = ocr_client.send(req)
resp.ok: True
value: 152978.85 ft³
